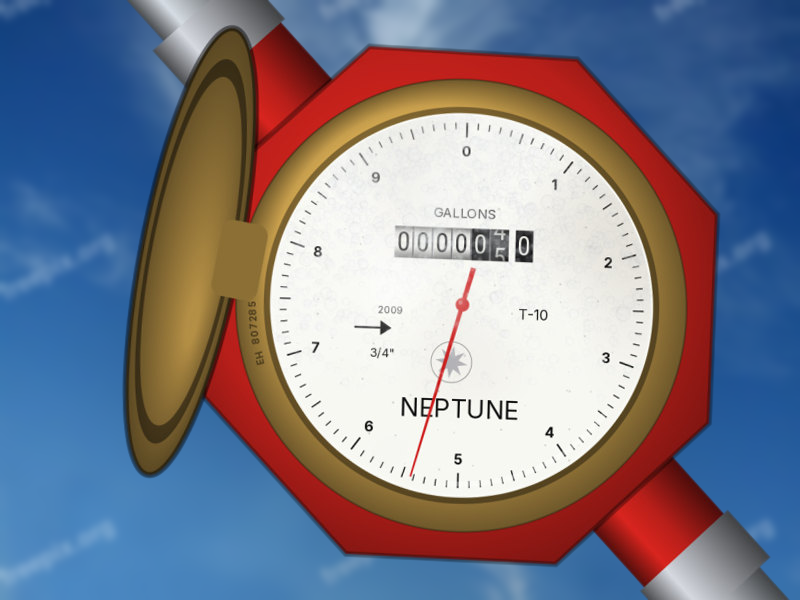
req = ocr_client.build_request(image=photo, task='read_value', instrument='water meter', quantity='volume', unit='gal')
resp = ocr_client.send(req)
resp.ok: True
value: 45.4 gal
